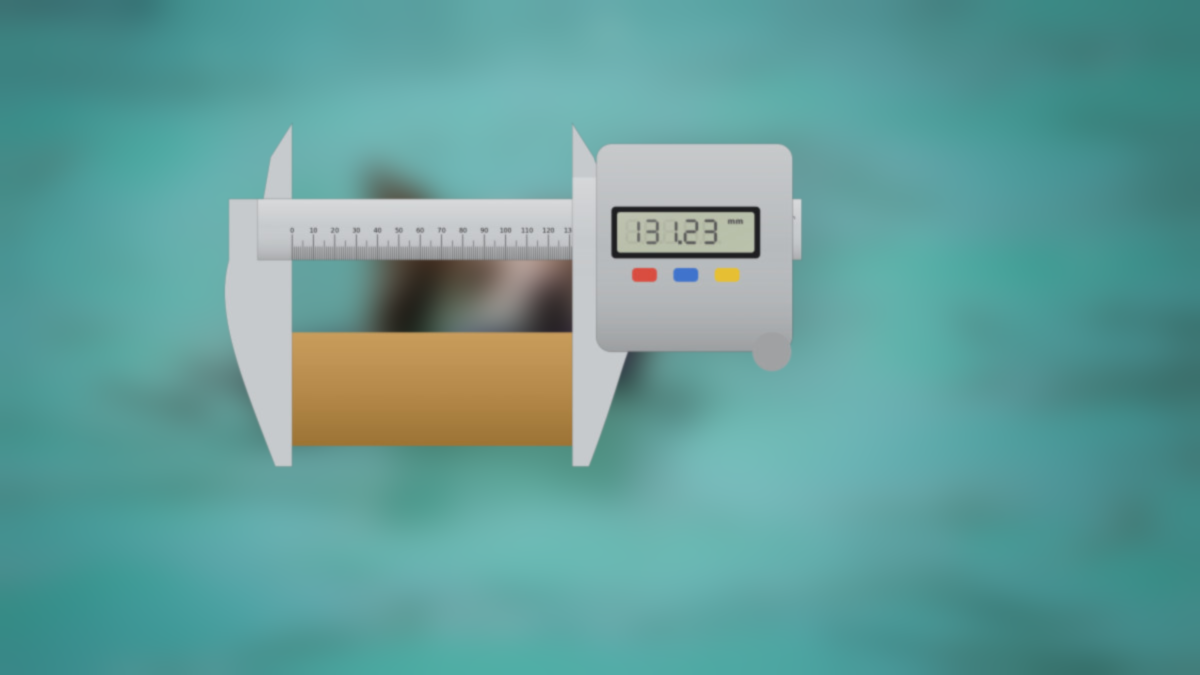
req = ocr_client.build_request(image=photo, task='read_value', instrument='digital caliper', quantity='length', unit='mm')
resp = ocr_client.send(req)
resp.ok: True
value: 131.23 mm
